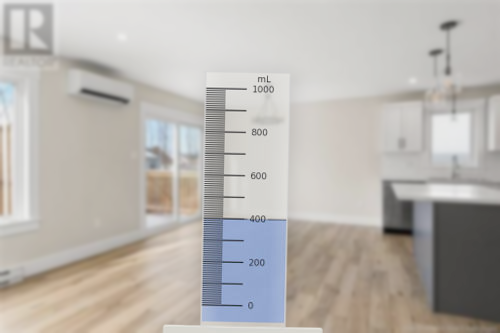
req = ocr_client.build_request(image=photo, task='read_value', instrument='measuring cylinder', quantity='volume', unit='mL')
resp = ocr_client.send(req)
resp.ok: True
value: 400 mL
